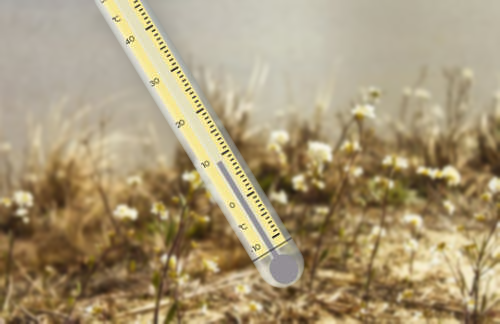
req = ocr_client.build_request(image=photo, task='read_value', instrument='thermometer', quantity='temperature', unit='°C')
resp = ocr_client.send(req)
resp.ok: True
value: 9 °C
